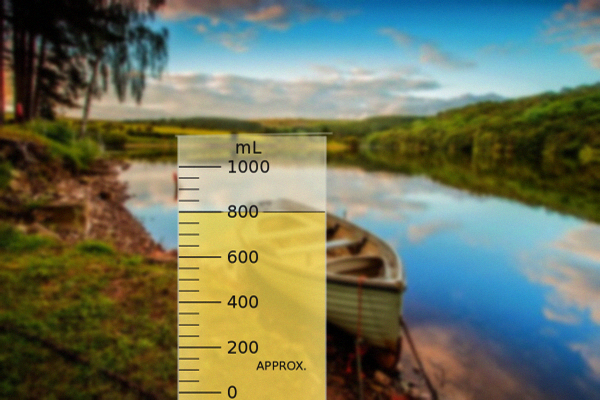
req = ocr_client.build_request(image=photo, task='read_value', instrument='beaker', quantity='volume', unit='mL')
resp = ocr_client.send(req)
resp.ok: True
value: 800 mL
